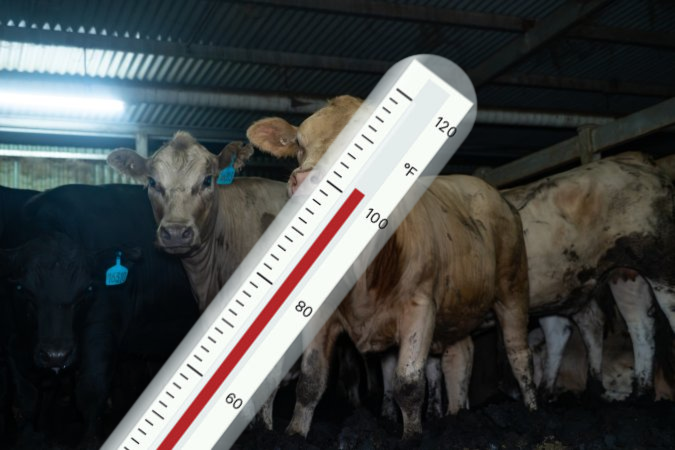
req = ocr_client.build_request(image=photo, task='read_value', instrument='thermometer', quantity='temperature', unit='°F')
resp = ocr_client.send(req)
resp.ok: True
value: 102 °F
